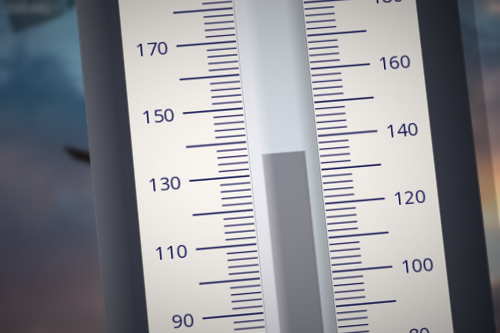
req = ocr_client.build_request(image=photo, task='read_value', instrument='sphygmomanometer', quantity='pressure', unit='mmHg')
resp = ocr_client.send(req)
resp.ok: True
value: 136 mmHg
